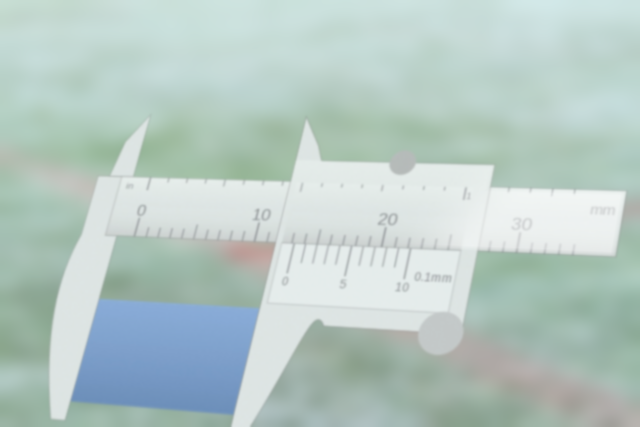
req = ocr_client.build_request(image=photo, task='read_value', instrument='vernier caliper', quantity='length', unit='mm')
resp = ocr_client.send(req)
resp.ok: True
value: 13.2 mm
